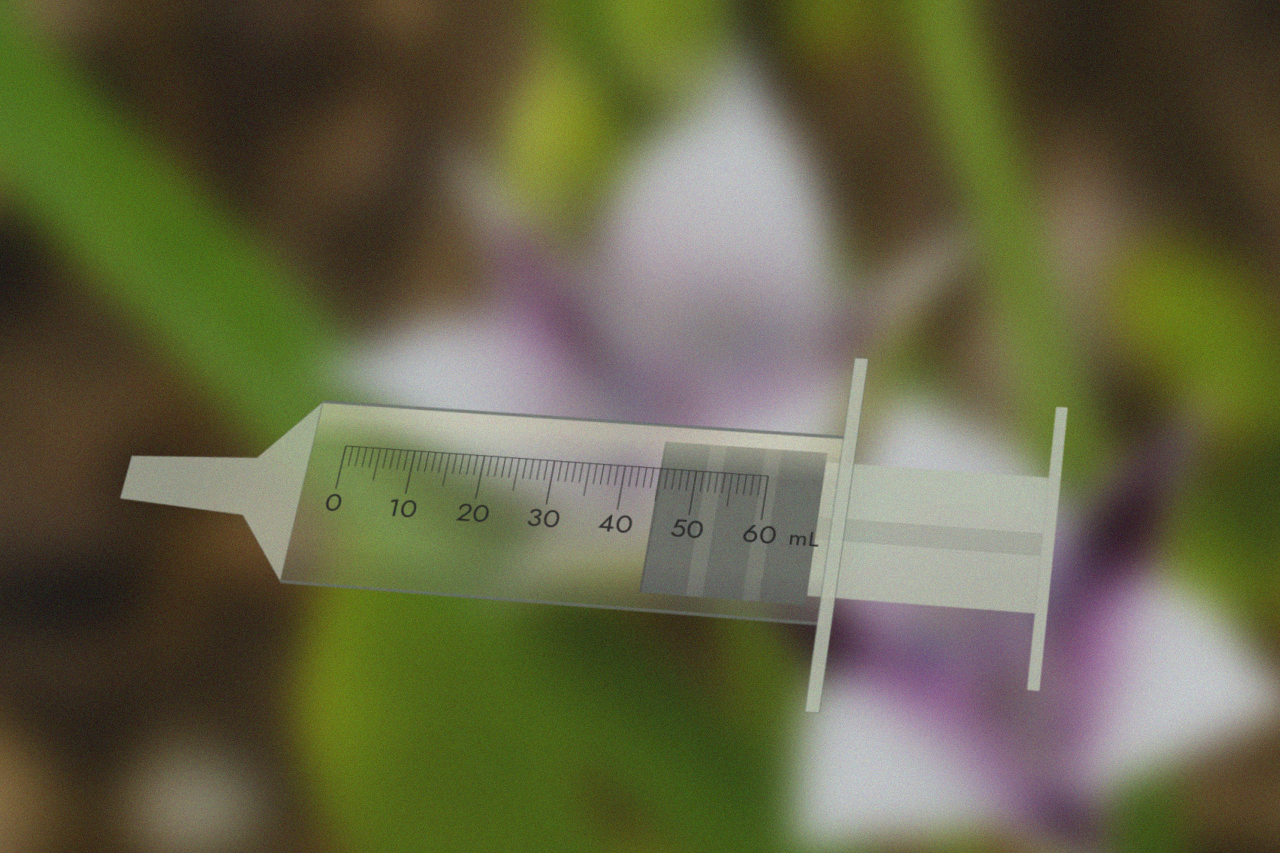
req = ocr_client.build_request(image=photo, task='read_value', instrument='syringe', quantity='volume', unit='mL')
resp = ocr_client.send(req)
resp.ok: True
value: 45 mL
